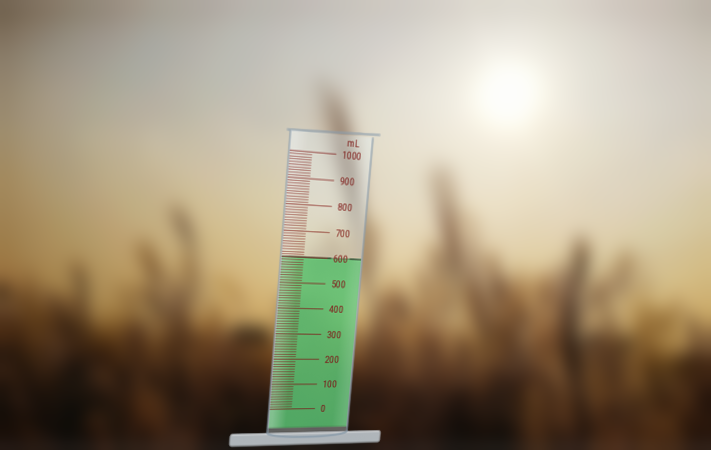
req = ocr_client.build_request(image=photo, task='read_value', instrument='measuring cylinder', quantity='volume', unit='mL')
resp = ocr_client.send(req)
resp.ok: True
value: 600 mL
